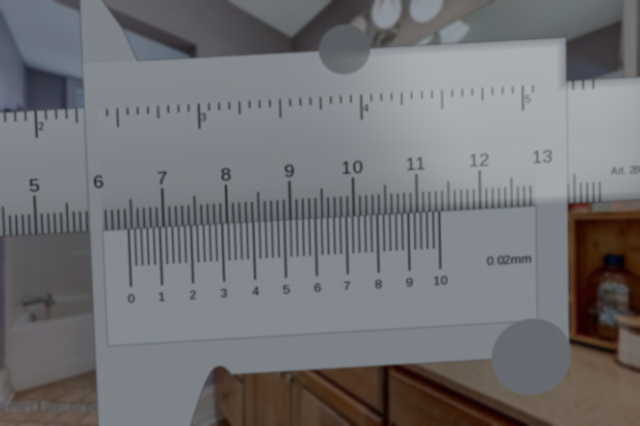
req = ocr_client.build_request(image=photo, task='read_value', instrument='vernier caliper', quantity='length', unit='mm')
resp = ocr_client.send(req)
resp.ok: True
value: 64.5 mm
